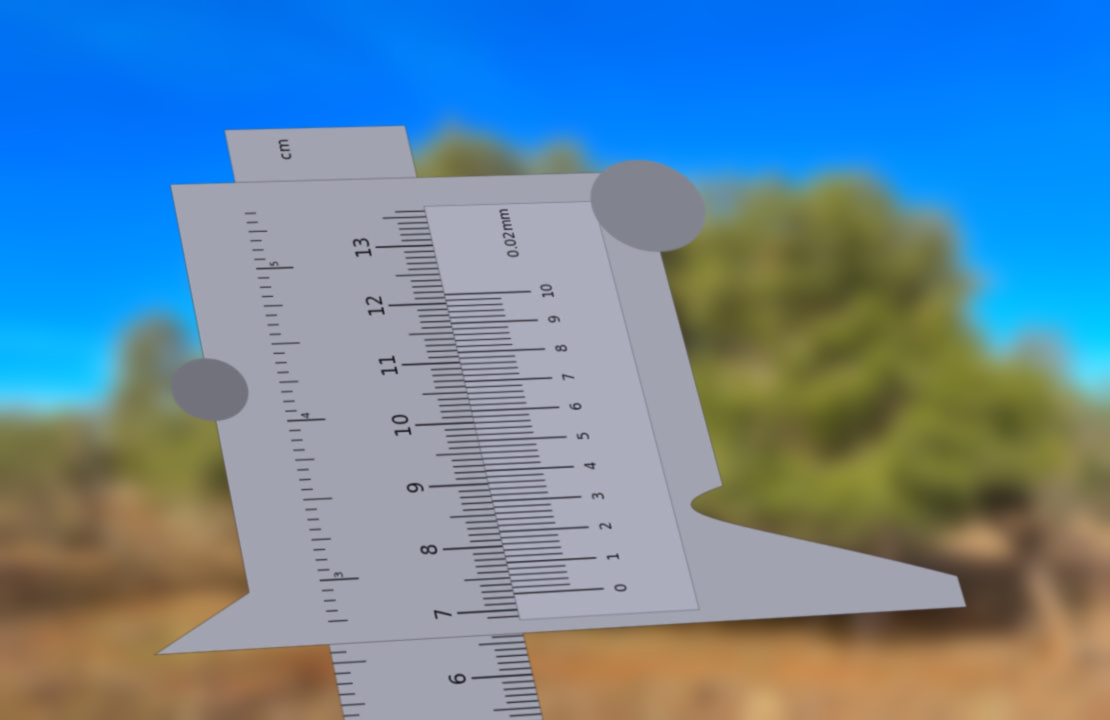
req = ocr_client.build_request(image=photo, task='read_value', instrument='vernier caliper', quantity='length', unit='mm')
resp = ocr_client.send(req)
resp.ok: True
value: 72.5 mm
